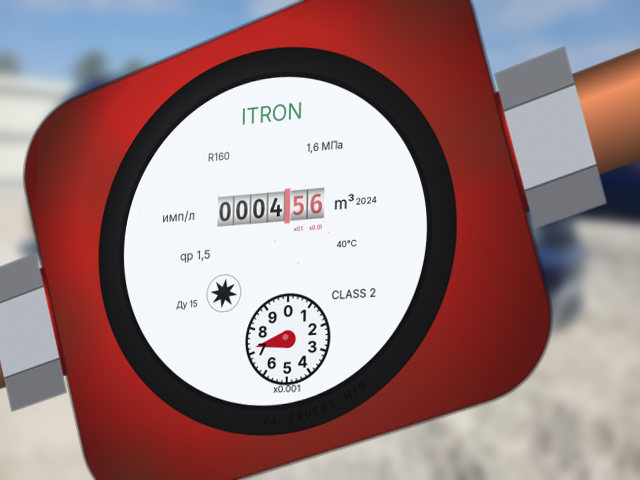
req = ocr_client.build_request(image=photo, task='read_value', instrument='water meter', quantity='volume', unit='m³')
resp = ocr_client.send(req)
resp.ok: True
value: 4.567 m³
